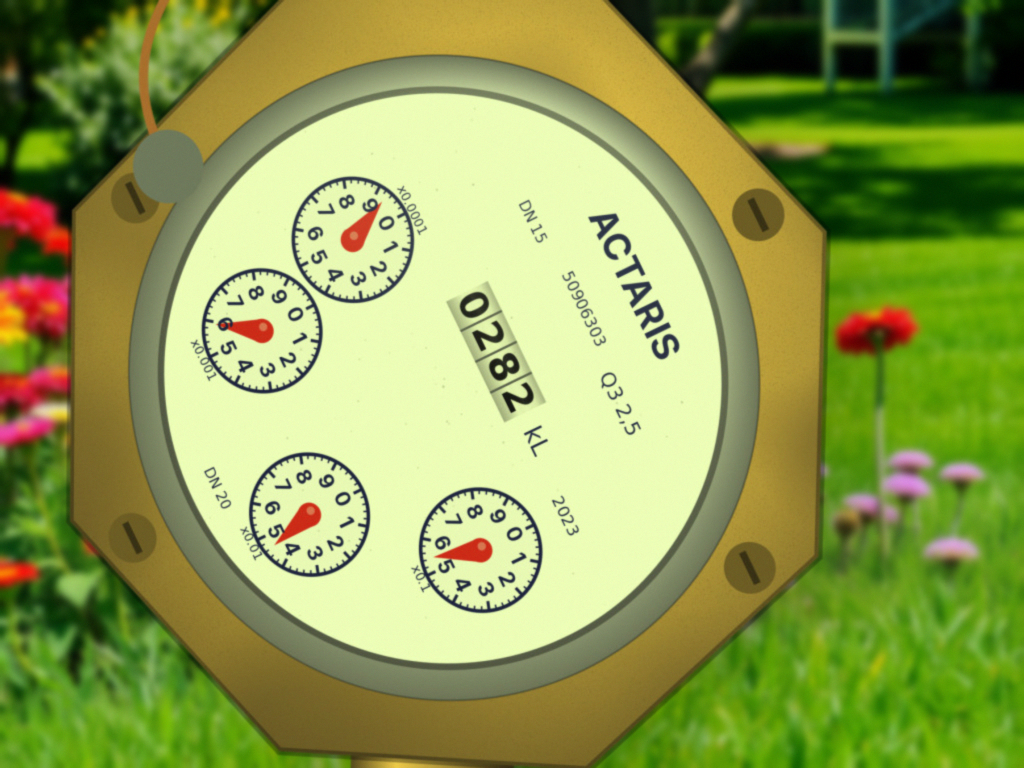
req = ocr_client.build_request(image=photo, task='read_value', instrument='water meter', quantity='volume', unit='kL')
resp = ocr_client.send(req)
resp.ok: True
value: 282.5459 kL
